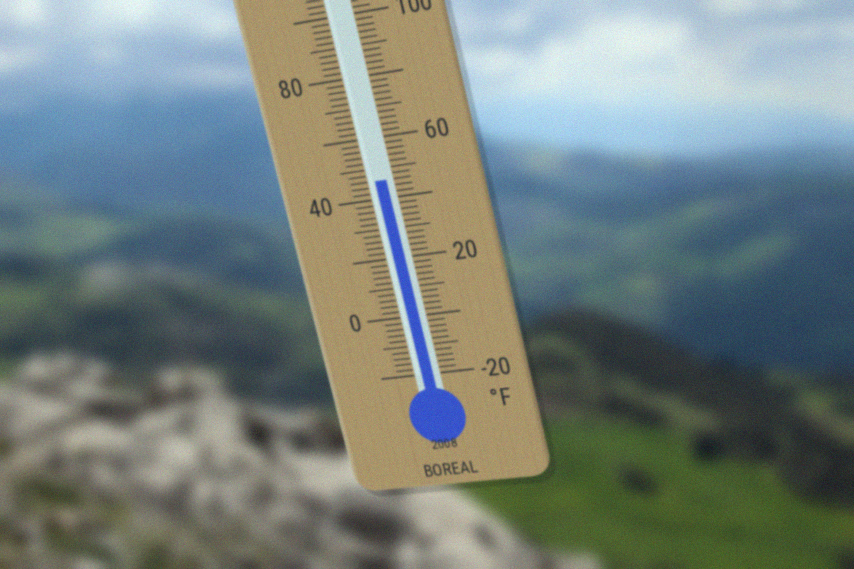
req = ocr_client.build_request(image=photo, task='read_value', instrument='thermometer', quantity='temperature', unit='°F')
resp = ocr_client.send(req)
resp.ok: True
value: 46 °F
